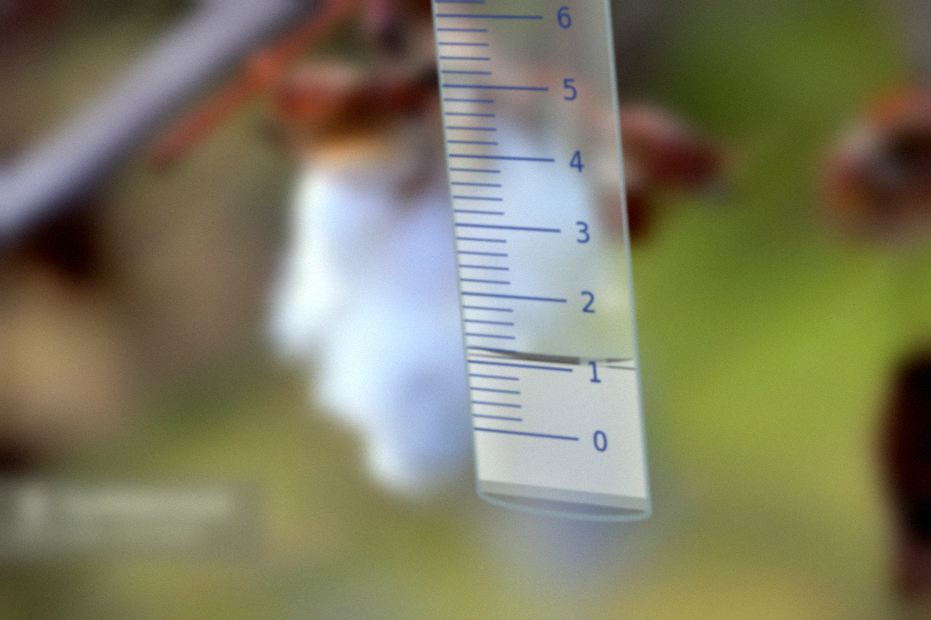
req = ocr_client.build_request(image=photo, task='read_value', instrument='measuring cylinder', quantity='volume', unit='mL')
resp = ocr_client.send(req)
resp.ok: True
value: 1.1 mL
